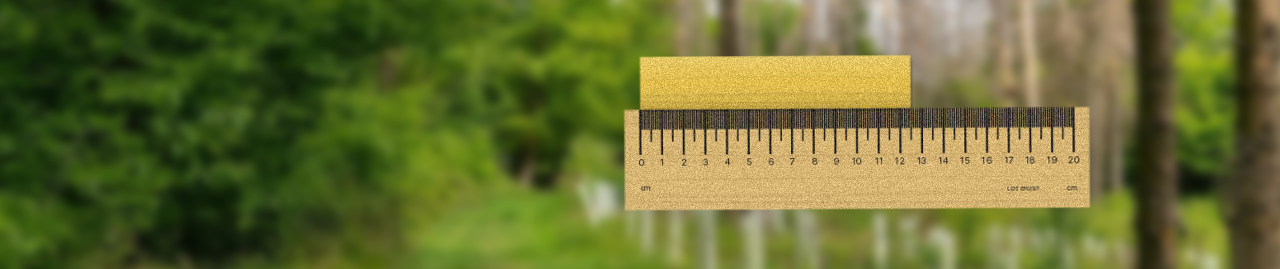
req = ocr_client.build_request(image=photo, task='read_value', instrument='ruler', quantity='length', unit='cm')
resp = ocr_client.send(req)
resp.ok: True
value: 12.5 cm
